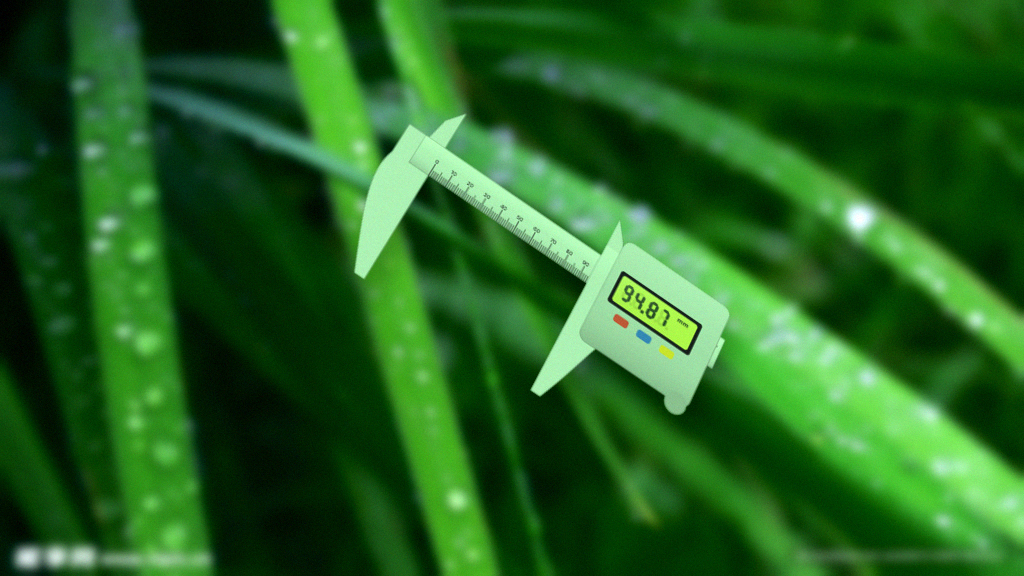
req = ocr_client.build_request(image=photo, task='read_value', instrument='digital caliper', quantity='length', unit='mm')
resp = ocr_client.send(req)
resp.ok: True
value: 94.87 mm
